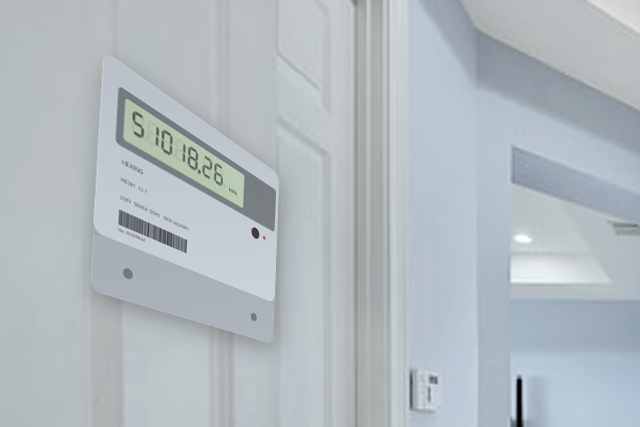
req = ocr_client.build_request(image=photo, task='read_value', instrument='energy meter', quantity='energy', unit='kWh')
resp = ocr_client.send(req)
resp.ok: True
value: 51018.26 kWh
